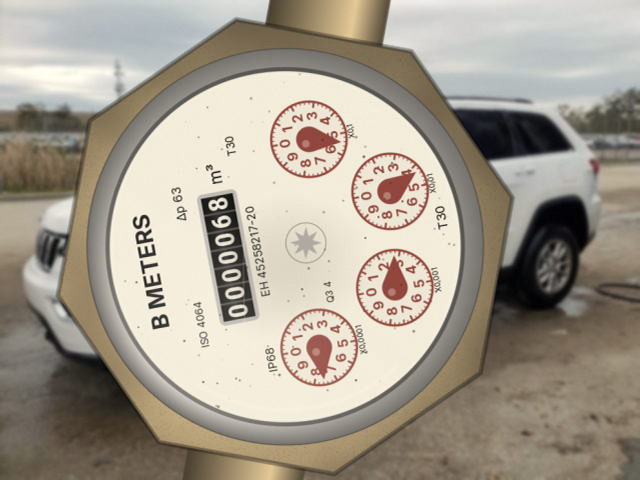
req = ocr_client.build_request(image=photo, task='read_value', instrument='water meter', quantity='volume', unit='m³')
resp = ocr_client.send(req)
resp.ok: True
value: 68.5427 m³
